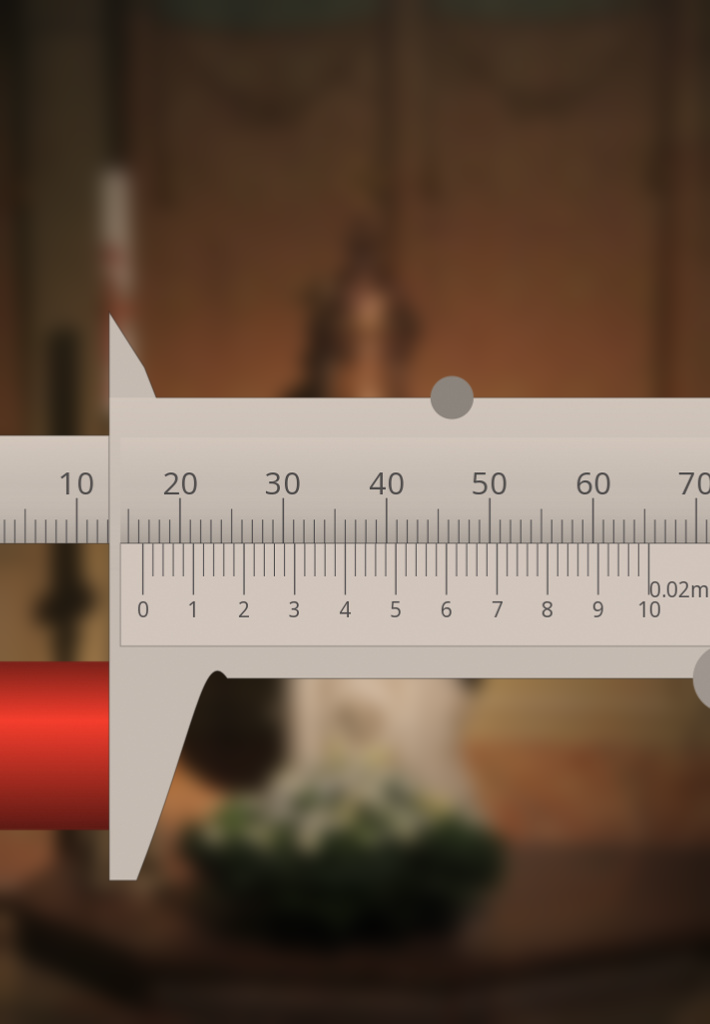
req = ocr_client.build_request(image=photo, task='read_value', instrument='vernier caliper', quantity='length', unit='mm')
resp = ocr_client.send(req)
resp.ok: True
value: 16.4 mm
